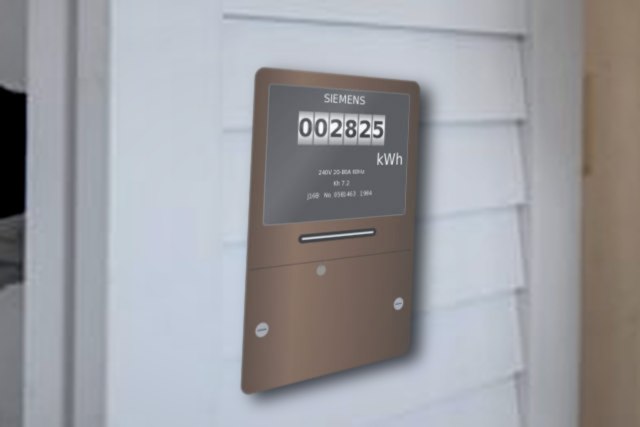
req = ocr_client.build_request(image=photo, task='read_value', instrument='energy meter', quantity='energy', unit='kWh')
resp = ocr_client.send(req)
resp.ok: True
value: 2825 kWh
